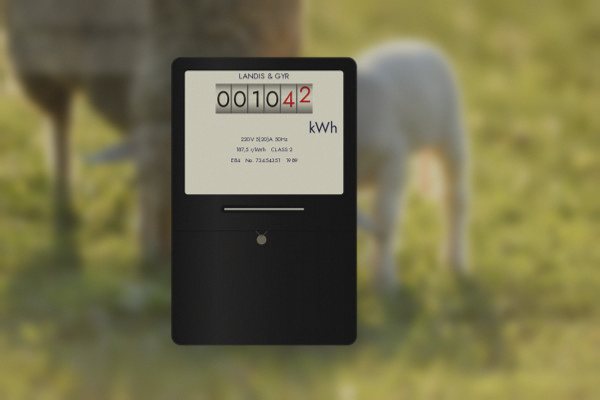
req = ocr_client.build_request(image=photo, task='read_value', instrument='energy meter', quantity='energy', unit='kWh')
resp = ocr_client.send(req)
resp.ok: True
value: 10.42 kWh
